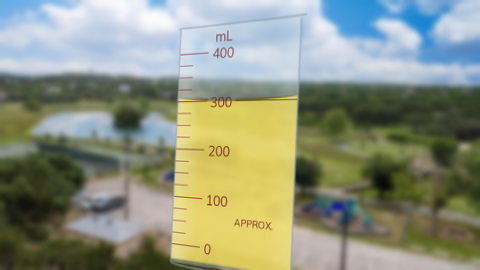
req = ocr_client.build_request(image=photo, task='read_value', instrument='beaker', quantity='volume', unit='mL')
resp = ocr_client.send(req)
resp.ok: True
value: 300 mL
